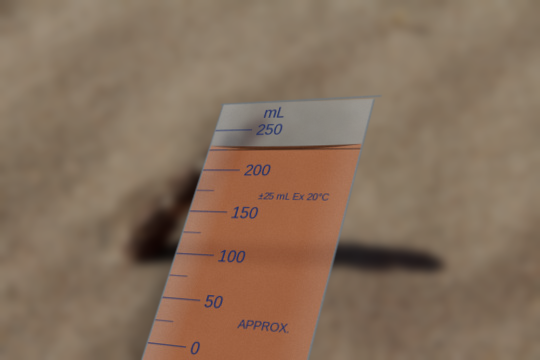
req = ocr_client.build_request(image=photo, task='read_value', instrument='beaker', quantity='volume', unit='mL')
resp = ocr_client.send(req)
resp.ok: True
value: 225 mL
